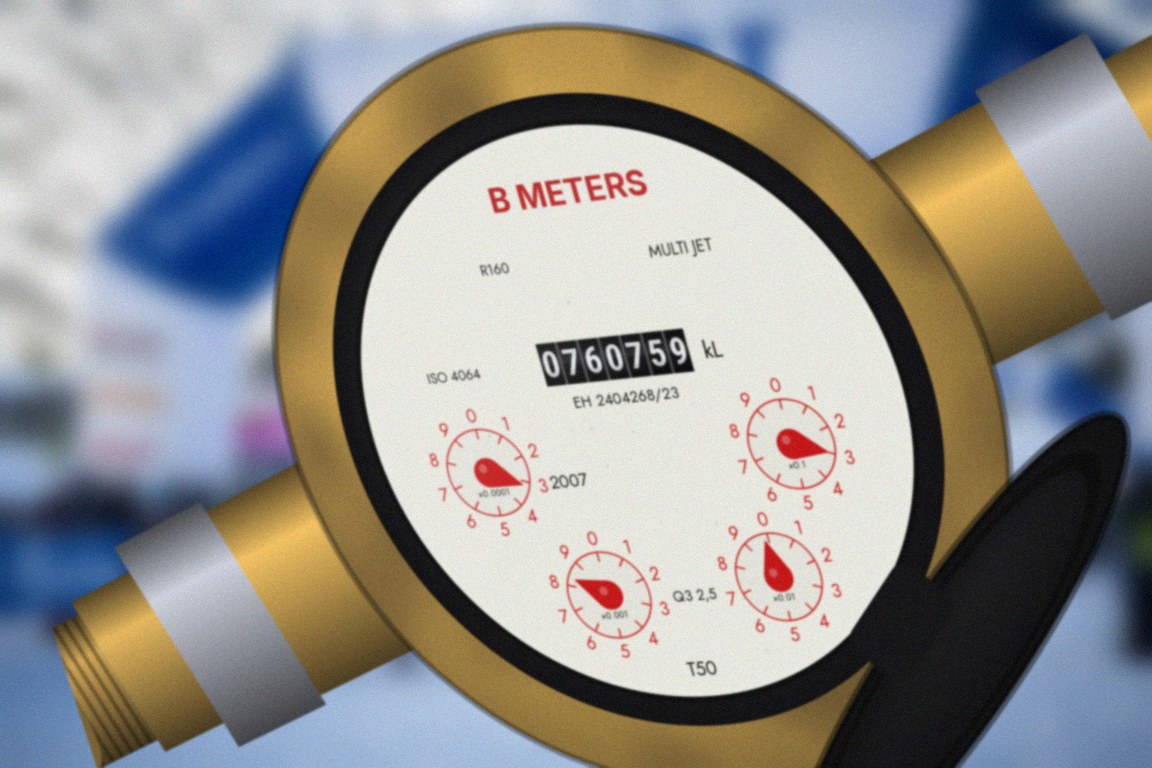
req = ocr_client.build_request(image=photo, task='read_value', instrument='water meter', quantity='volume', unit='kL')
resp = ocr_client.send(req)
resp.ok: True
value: 760759.2983 kL
